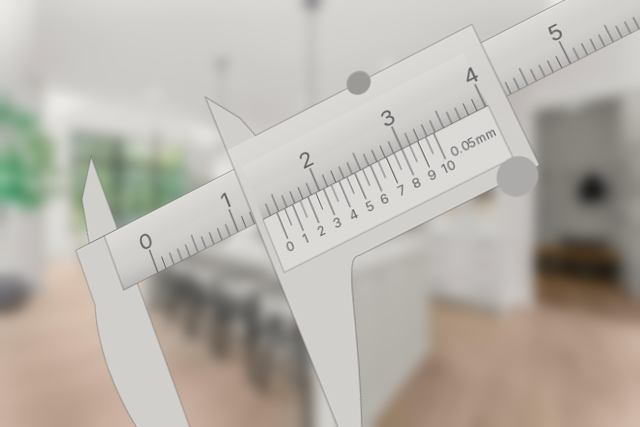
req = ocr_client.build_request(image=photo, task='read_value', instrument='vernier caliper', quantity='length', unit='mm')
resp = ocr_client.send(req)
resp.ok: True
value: 14.8 mm
